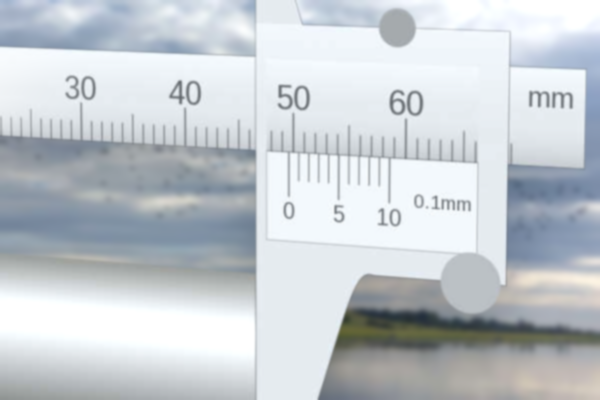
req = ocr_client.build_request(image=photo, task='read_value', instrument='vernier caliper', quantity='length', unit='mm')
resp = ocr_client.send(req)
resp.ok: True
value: 49.6 mm
